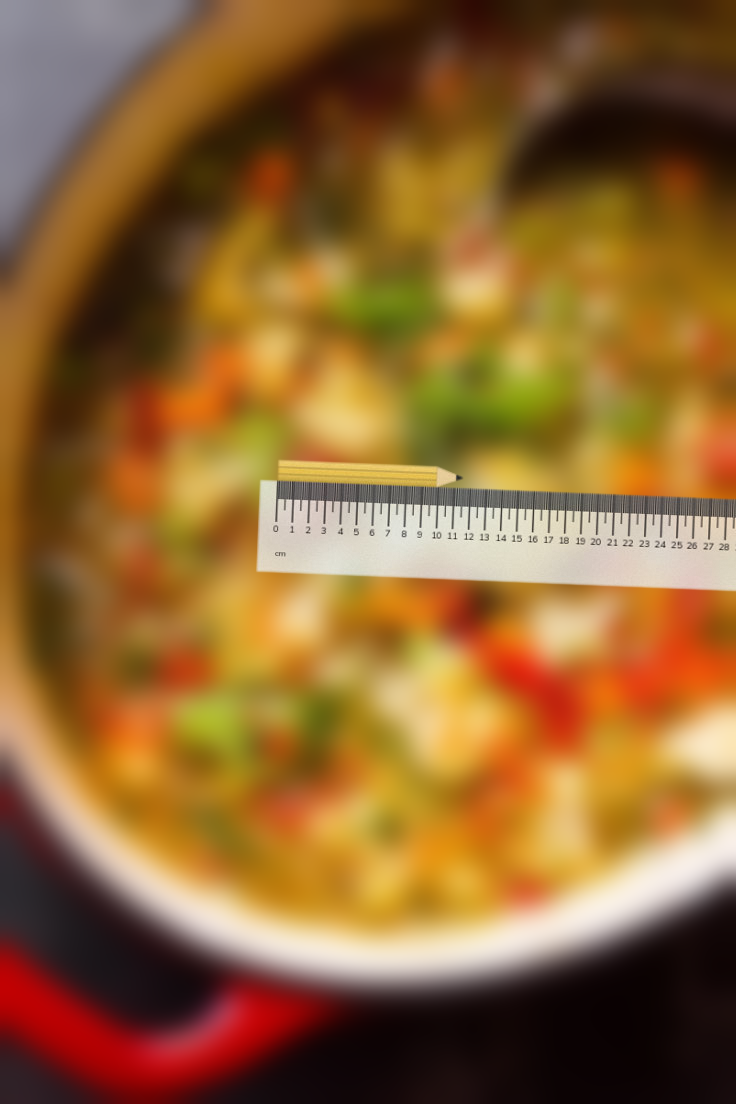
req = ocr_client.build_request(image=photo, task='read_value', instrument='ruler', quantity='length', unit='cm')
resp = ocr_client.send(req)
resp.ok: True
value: 11.5 cm
